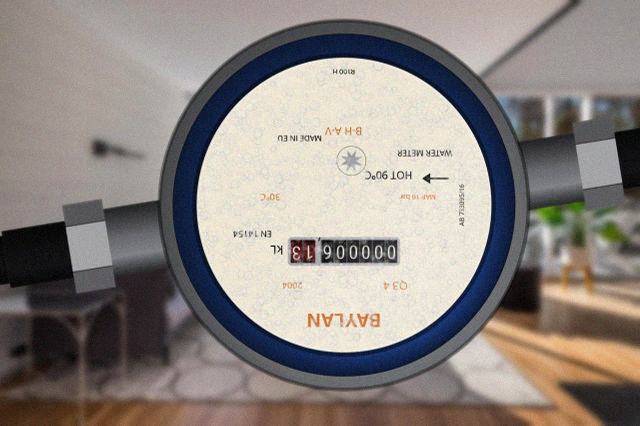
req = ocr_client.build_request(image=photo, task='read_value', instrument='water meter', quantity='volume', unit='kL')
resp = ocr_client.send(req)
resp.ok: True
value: 6.13 kL
